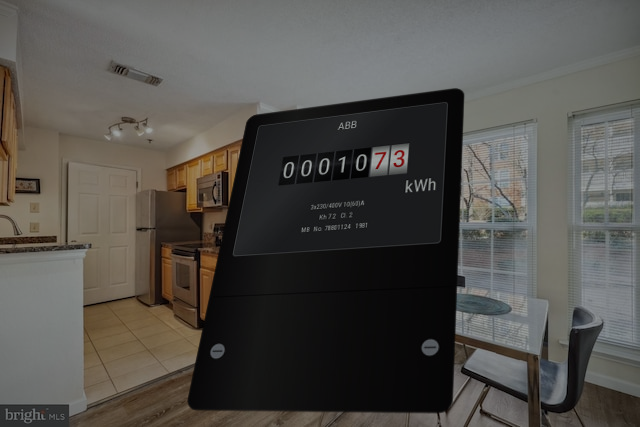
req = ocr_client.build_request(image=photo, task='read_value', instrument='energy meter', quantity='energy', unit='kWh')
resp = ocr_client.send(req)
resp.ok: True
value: 10.73 kWh
